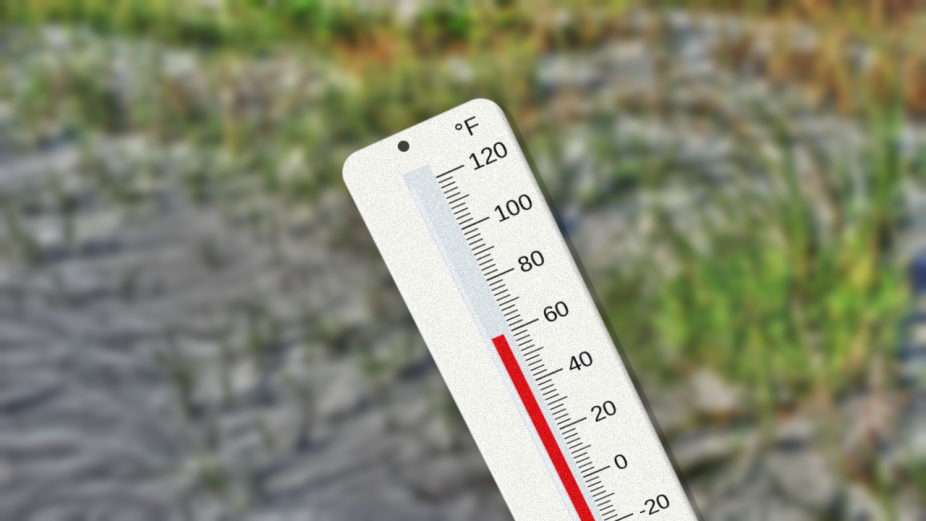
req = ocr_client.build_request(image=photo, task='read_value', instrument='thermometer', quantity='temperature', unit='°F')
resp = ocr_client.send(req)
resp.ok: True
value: 60 °F
